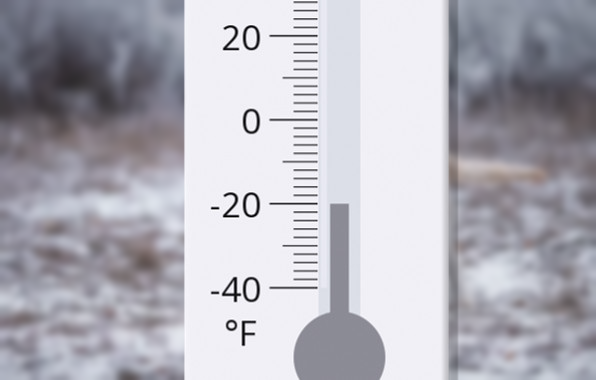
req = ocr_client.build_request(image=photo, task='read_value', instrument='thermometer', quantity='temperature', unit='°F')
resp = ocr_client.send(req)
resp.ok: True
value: -20 °F
